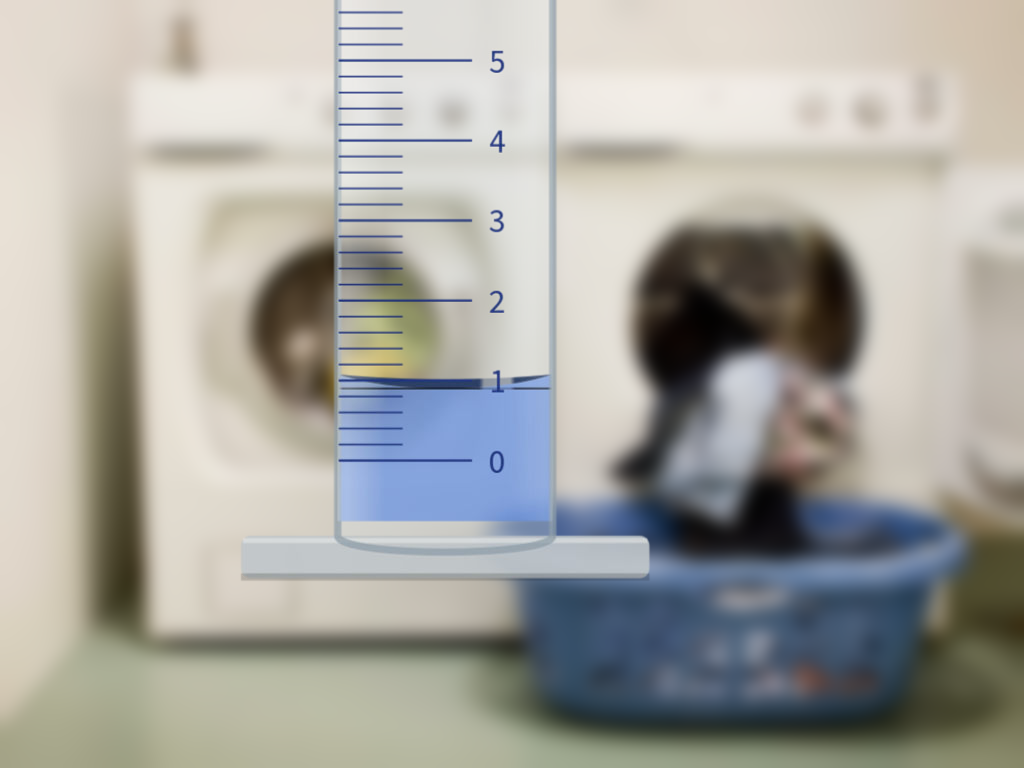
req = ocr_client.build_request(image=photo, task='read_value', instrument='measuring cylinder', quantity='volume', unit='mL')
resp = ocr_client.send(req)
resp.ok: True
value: 0.9 mL
